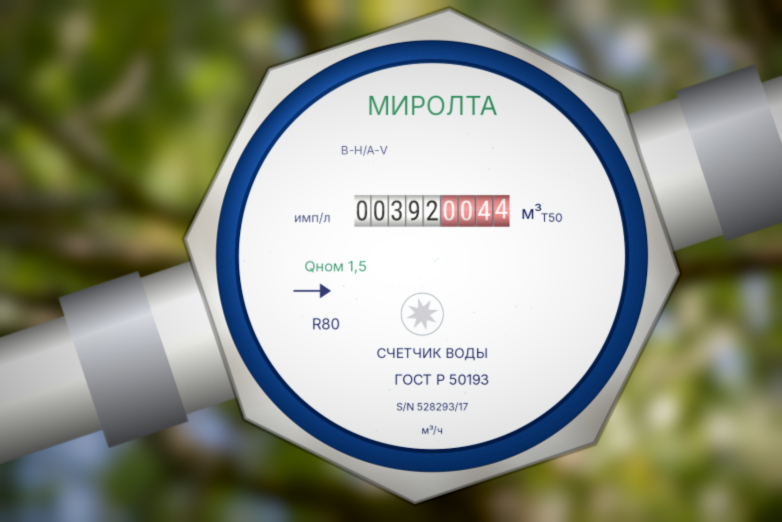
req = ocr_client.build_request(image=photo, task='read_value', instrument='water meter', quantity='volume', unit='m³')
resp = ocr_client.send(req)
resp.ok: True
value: 392.0044 m³
